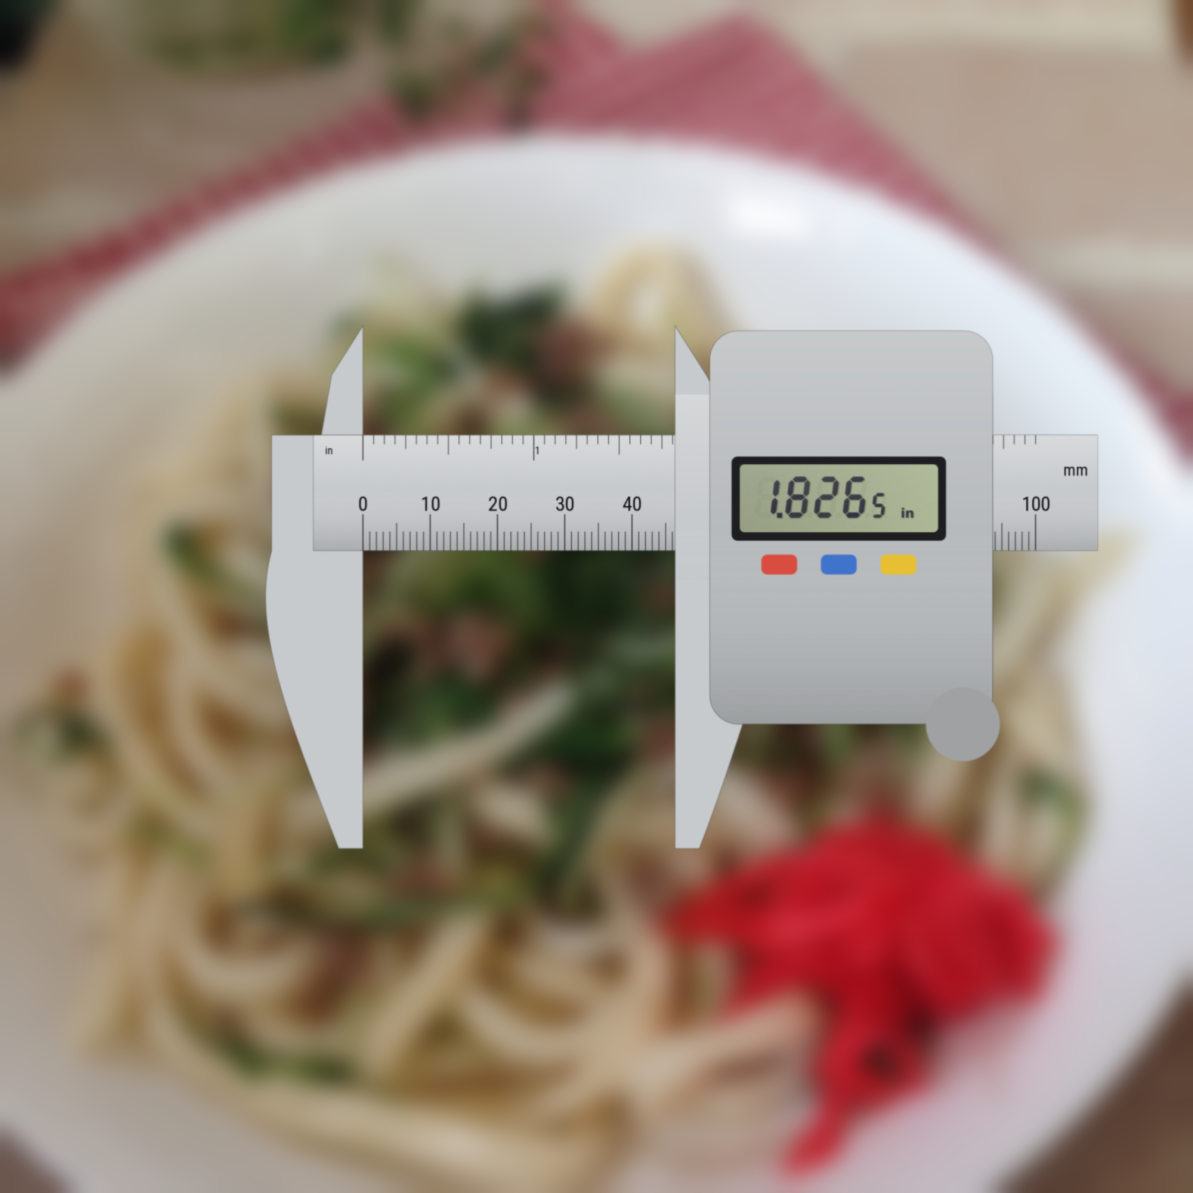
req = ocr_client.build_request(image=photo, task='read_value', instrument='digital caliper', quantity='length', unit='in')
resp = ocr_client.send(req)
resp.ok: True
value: 1.8265 in
